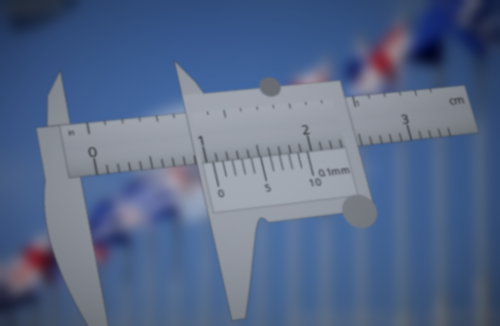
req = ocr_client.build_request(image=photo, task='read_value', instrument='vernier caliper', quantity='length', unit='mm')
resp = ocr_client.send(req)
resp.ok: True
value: 10.6 mm
